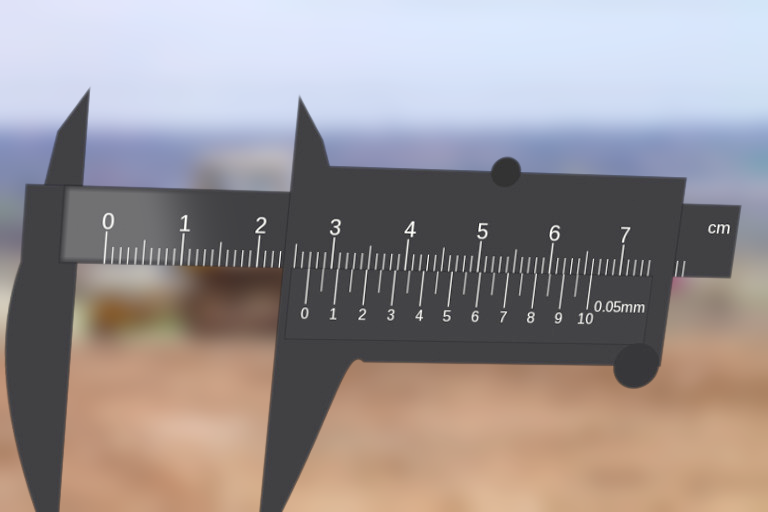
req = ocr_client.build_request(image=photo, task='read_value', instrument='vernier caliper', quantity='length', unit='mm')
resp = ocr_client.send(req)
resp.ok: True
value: 27.0 mm
